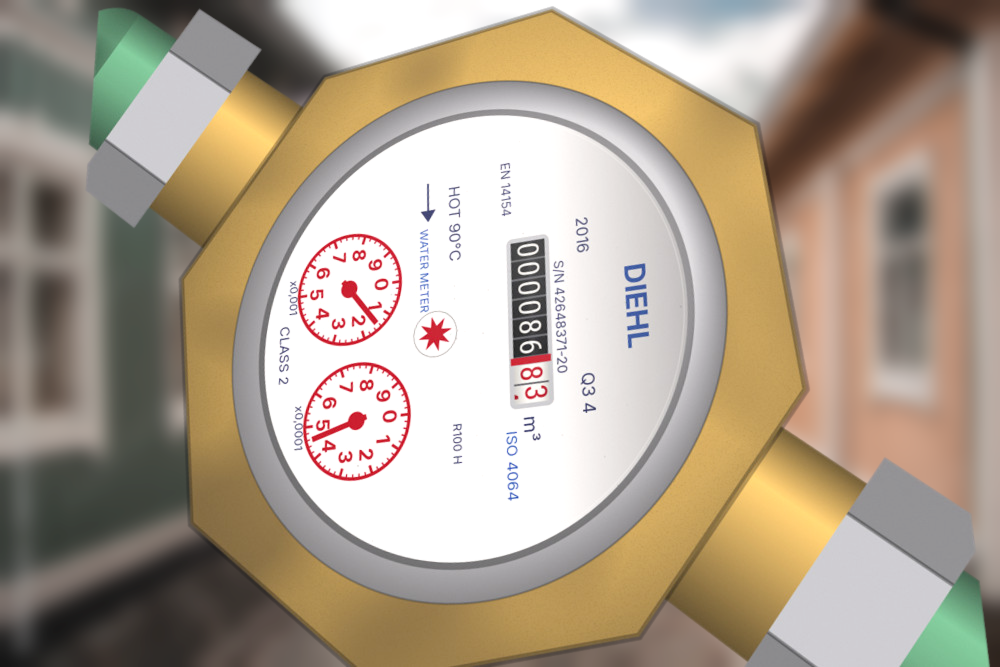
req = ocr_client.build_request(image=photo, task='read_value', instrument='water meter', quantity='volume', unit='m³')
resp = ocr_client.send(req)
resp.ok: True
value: 86.8314 m³
